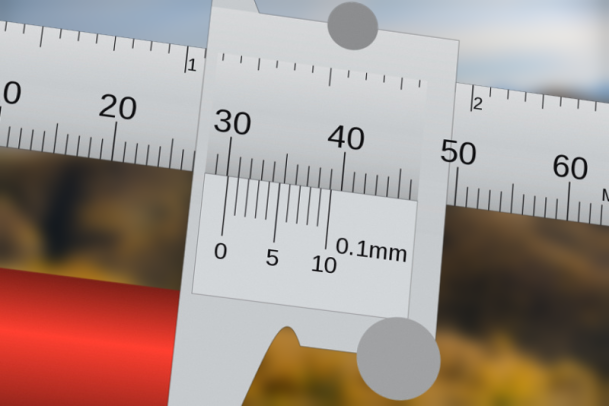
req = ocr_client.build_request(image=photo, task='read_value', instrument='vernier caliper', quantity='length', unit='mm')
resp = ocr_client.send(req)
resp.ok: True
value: 30.1 mm
